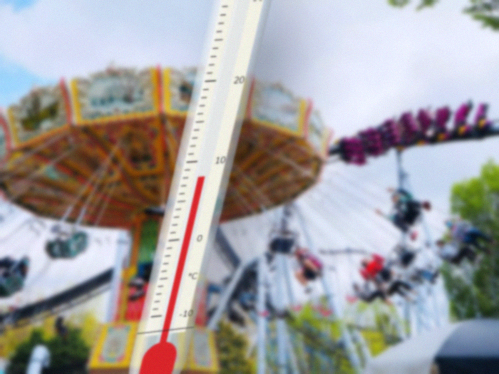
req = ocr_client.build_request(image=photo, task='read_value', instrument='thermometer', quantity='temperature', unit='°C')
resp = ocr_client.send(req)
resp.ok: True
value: 8 °C
